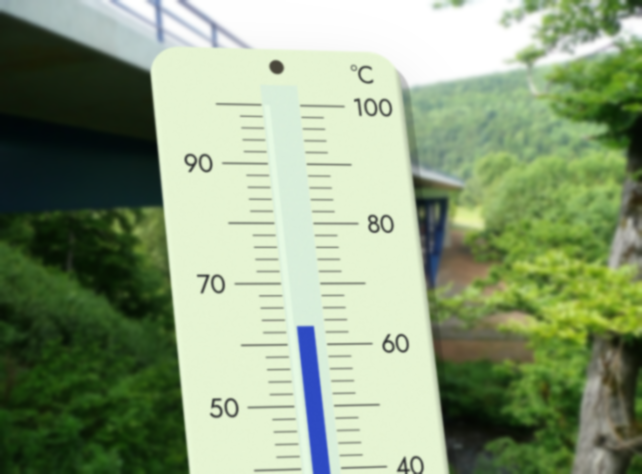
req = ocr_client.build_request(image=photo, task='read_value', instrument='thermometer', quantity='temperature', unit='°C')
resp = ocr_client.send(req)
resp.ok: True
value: 63 °C
